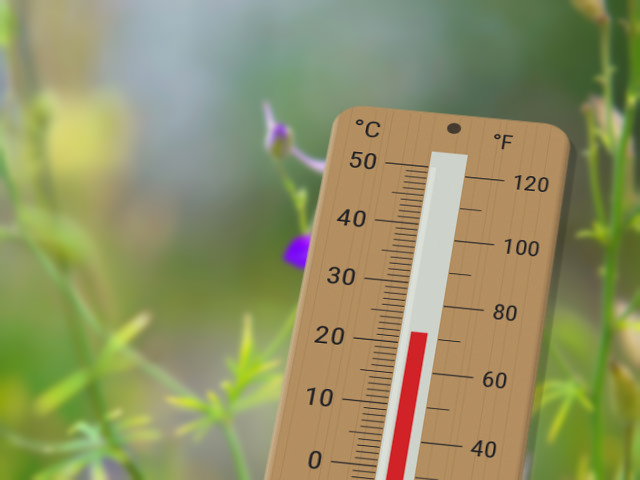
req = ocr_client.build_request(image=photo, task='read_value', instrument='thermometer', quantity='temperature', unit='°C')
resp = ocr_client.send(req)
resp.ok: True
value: 22 °C
